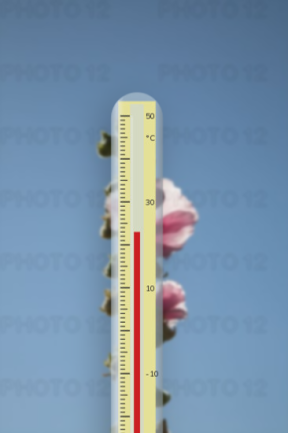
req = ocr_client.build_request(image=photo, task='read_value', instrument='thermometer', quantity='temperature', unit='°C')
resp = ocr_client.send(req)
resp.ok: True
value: 23 °C
